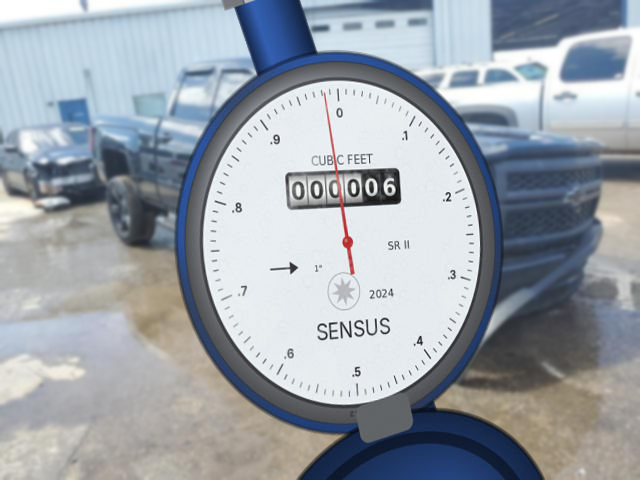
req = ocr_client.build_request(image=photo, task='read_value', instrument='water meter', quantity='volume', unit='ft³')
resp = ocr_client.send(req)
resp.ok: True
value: 5.98 ft³
